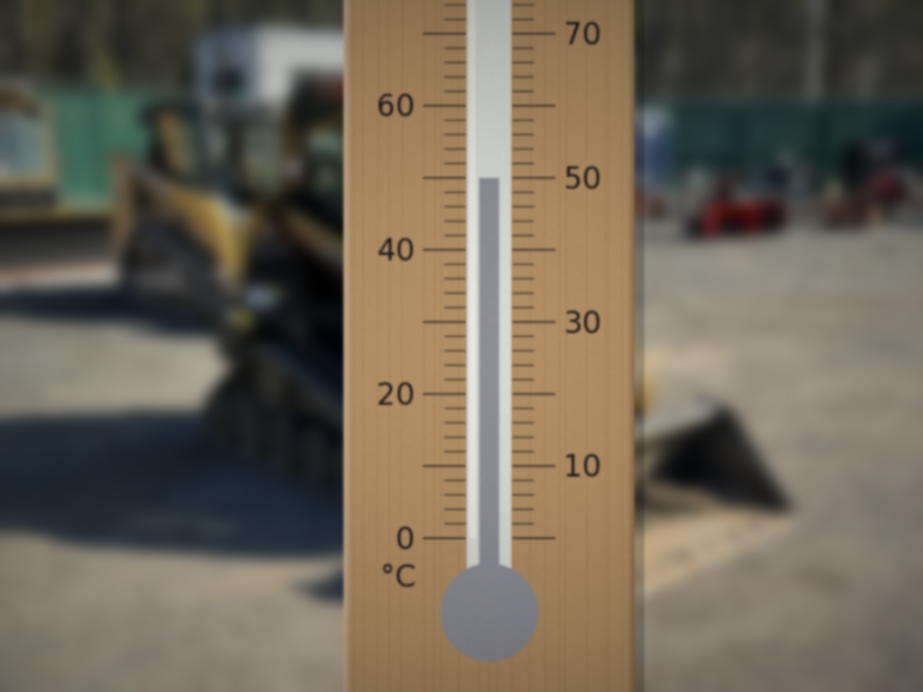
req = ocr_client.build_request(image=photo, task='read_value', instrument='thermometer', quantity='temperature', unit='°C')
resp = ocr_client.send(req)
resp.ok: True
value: 50 °C
